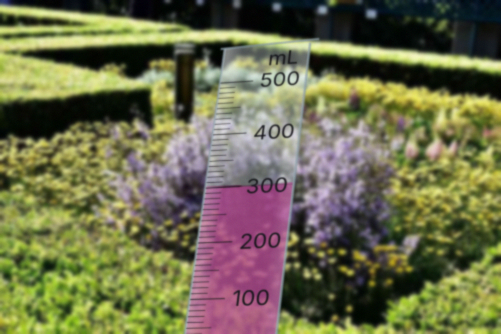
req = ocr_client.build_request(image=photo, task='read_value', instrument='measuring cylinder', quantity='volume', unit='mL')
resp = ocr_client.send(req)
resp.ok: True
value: 300 mL
